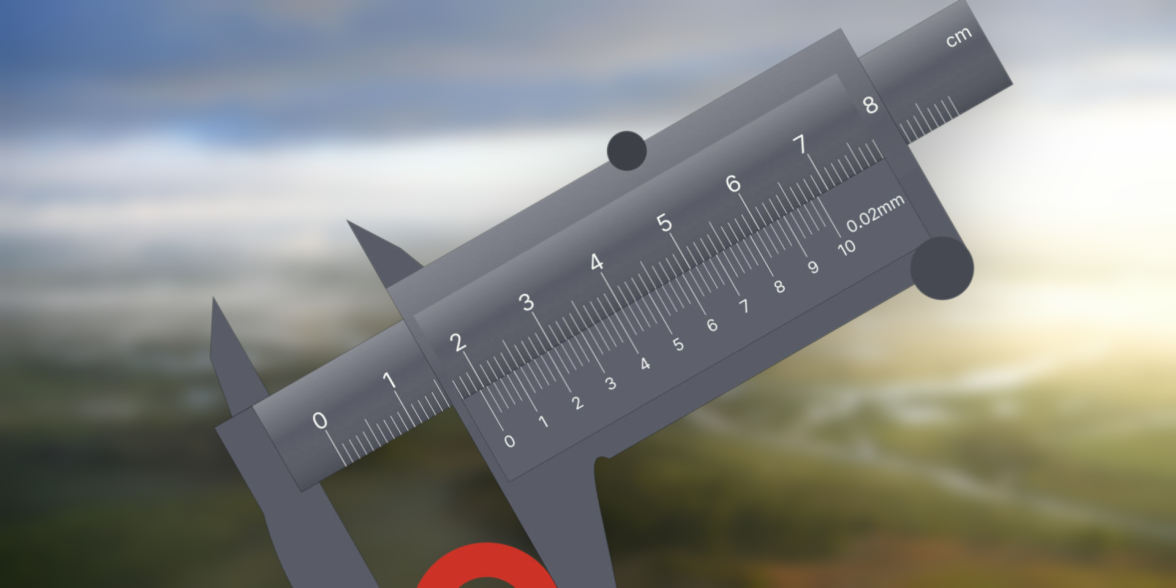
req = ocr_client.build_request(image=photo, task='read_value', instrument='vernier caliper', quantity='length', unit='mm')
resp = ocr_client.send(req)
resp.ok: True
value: 19.4 mm
